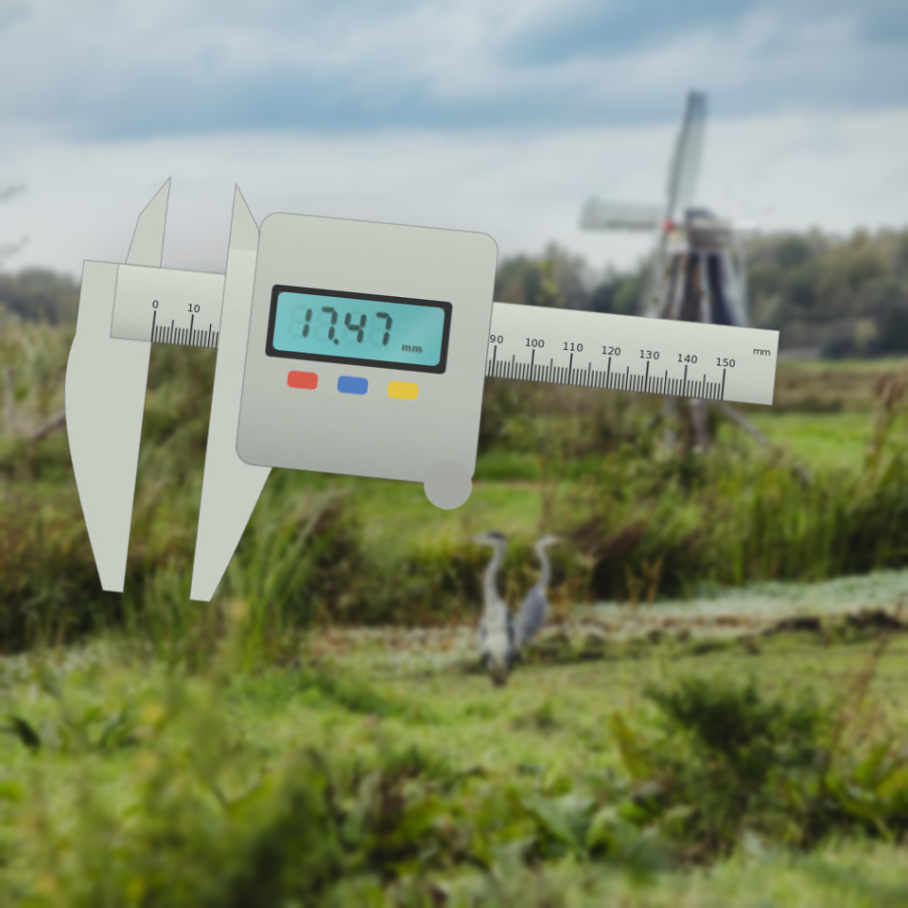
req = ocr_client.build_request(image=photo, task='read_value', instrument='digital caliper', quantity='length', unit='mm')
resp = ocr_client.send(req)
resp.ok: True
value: 17.47 mm
